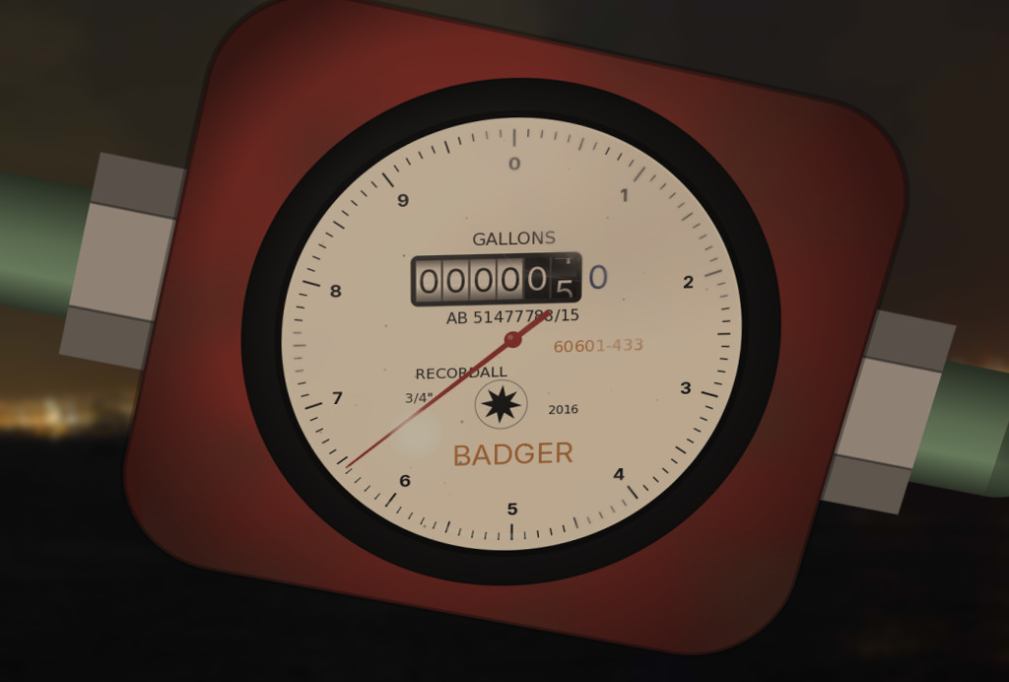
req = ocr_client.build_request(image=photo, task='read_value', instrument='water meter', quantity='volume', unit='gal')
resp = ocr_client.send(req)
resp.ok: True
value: 46.4 gal
